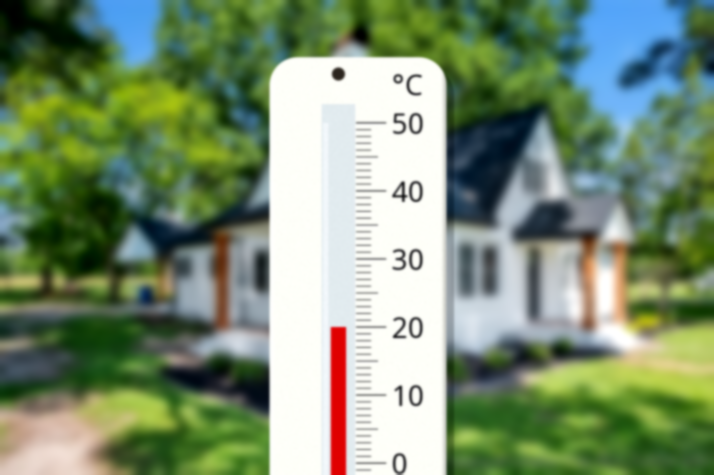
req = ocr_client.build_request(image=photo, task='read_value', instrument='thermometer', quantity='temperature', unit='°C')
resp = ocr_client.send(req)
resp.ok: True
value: 20 °C
